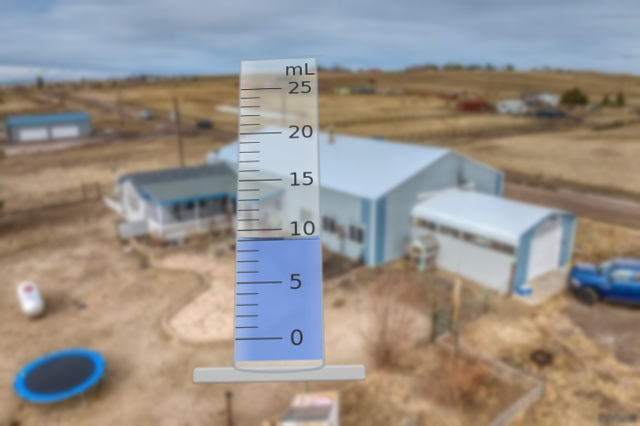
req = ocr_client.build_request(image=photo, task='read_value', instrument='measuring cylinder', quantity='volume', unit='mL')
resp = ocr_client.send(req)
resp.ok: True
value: 9 mL
